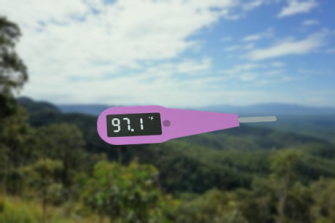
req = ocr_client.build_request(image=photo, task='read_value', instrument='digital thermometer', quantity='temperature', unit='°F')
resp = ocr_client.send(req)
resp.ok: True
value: 97.1 °F
